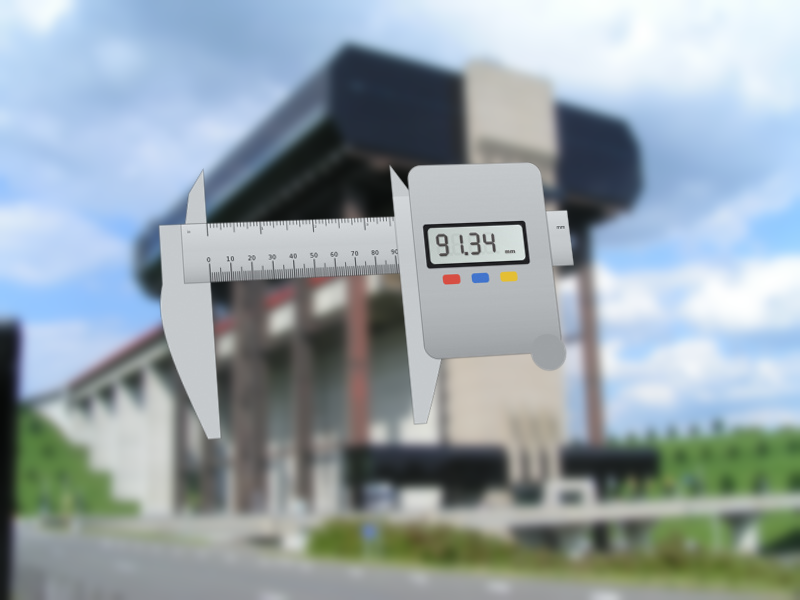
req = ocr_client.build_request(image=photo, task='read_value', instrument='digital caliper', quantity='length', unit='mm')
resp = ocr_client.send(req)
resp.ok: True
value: 91.34 mm
